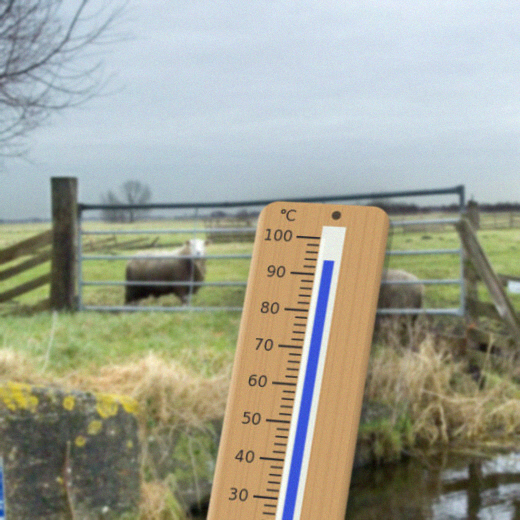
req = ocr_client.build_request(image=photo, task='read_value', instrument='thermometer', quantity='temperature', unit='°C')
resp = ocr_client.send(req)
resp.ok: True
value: 94 °C
